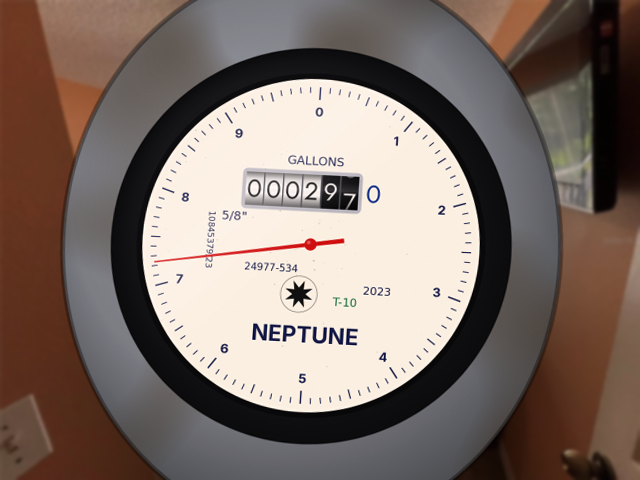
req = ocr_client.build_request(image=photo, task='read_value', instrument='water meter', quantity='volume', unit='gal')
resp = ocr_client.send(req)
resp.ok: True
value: 2967.2 gal
